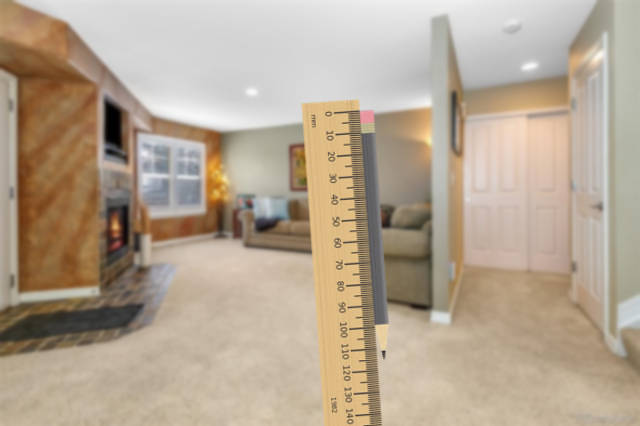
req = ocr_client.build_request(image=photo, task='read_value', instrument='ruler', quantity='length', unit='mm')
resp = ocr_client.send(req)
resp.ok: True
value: 115 mm
